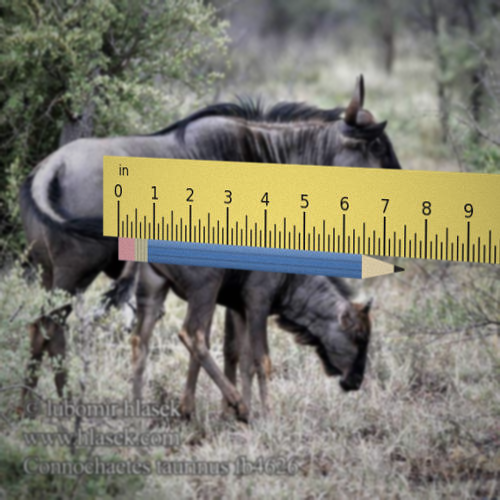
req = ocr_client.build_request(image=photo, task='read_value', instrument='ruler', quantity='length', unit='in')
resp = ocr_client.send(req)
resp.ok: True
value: 7.5 in
